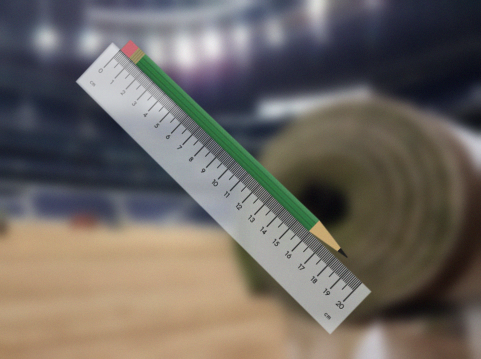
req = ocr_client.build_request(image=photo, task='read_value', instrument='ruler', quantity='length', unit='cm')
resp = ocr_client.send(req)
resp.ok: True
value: 18.5 cm
